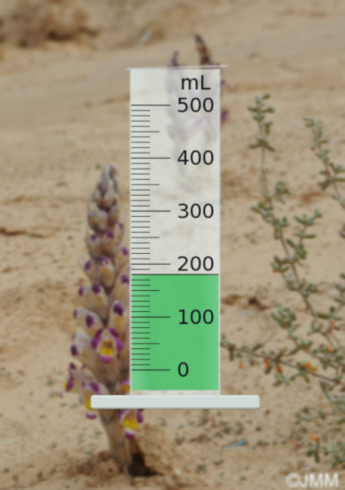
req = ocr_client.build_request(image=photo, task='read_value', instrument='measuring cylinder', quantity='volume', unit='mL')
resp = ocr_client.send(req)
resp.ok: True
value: 180 mL
